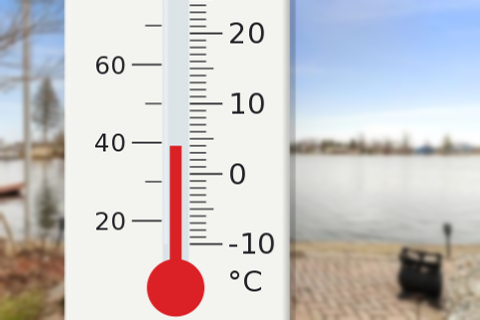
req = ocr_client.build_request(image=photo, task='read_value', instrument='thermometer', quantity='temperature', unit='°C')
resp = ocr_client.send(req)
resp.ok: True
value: 4 °C
